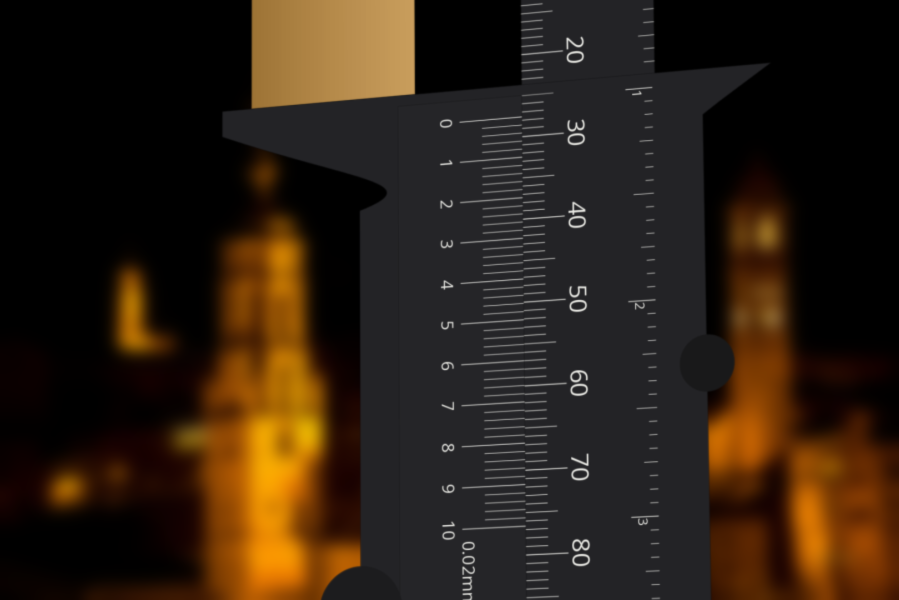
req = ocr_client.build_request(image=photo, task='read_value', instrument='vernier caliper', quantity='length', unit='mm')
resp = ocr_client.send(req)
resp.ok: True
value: 27.6 mm
